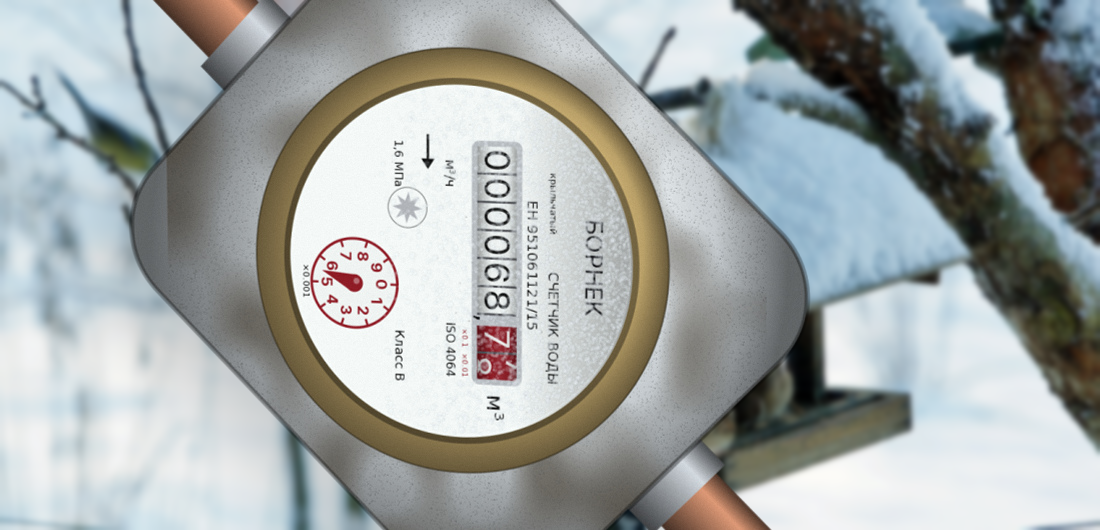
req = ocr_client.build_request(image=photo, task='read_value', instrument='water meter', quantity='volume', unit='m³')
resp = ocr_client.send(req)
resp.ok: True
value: 68.775 m³
